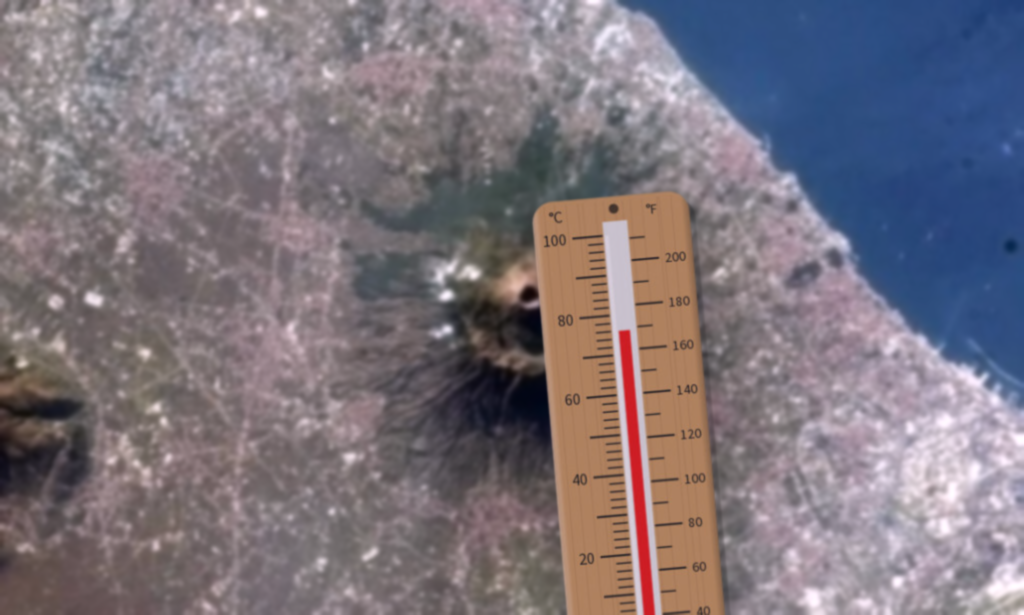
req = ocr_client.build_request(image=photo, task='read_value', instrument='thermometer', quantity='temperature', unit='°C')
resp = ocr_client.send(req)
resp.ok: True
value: 76 °C
